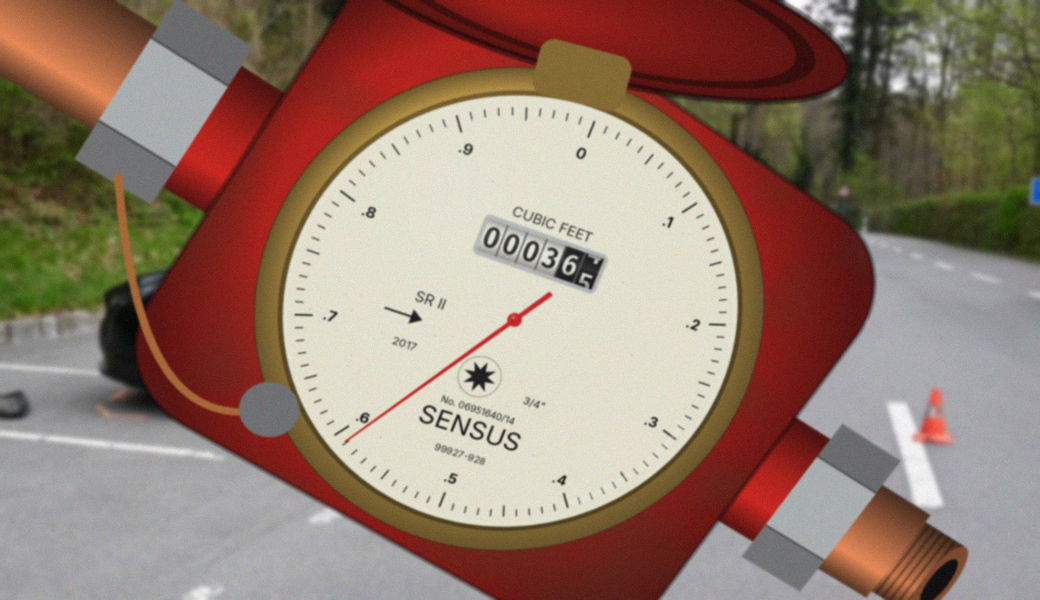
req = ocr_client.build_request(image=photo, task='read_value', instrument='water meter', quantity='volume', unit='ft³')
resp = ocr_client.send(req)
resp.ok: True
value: 364.59 ft³
